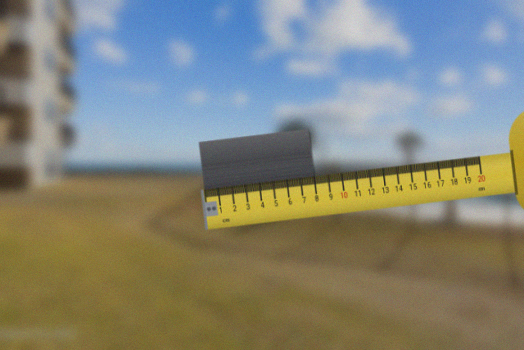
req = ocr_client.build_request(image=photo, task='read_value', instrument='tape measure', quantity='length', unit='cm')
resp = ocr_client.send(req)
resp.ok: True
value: 8 cm
